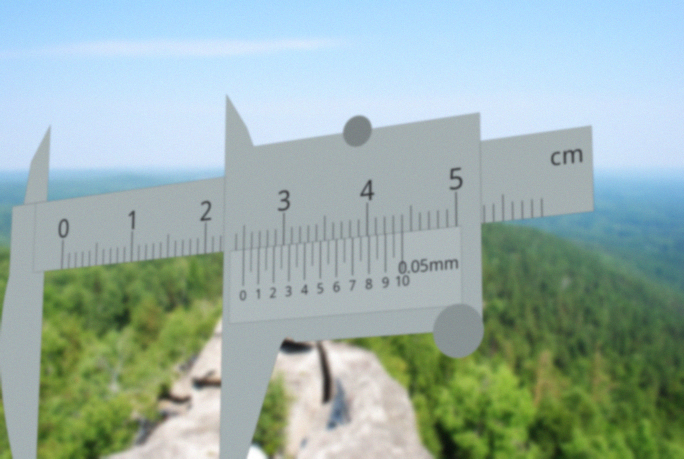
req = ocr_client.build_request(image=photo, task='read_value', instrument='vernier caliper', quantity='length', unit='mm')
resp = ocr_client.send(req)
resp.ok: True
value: 25.0 mm
